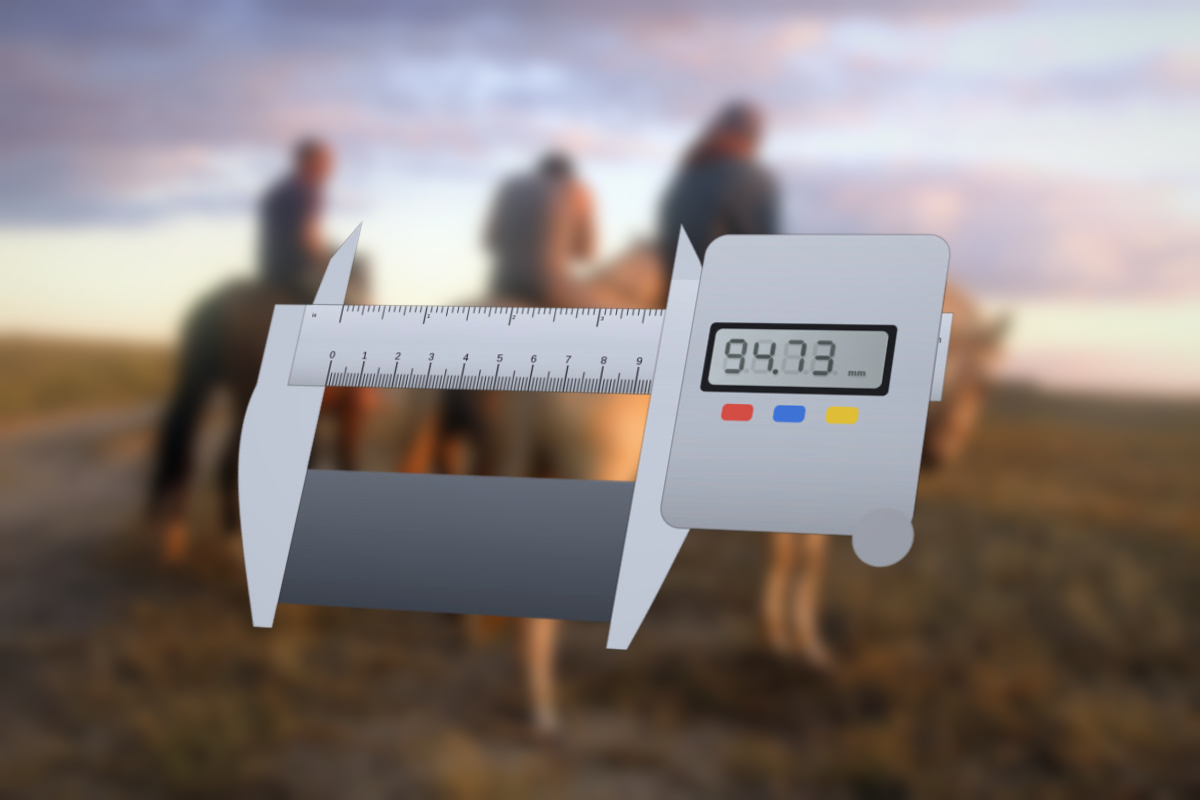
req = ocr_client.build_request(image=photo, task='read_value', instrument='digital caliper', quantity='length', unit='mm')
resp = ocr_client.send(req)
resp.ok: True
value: 94.73 mm
